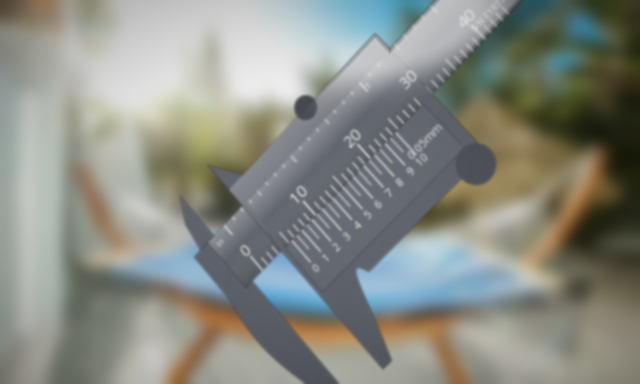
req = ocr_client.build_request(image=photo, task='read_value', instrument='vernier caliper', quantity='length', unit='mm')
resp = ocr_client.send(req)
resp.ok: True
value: 5.5 mm
